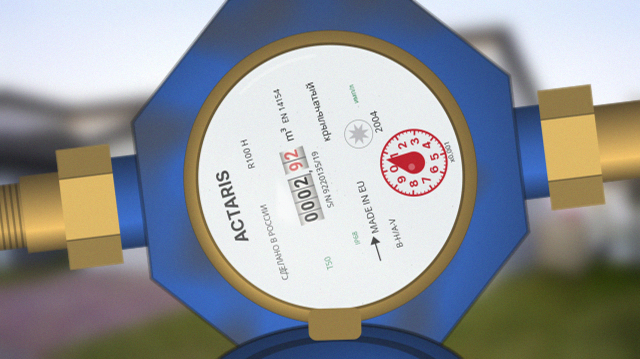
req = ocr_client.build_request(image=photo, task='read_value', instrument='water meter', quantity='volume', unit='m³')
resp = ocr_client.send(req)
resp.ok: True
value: 2.920 m³
